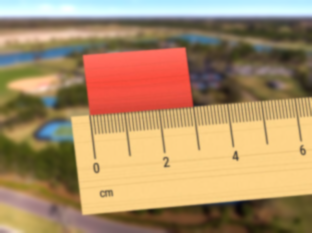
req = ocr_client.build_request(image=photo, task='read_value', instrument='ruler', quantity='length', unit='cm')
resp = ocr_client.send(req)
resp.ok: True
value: 3 cm
